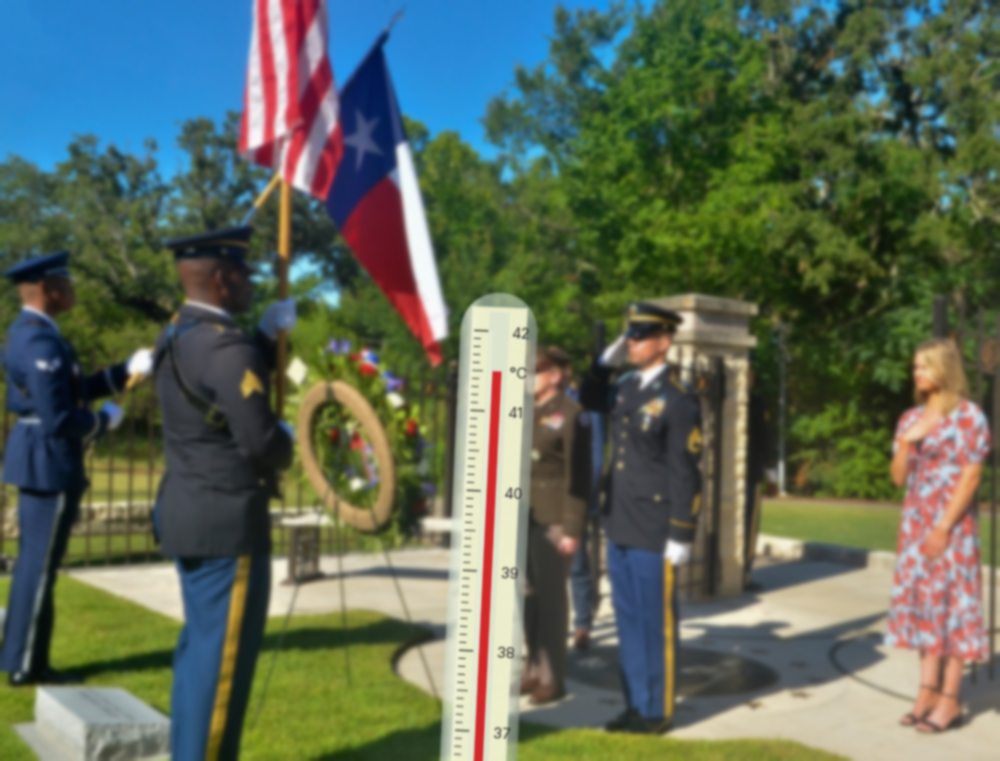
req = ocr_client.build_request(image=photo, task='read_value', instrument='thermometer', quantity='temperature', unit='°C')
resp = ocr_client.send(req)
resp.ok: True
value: 41.5 °C
